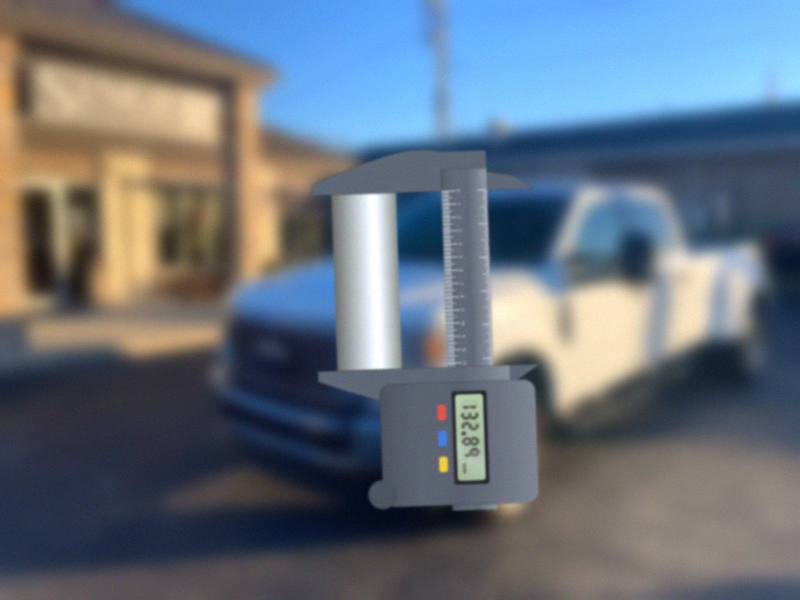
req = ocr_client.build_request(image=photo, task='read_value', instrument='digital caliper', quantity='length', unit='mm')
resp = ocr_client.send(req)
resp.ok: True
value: 132.89 mm
